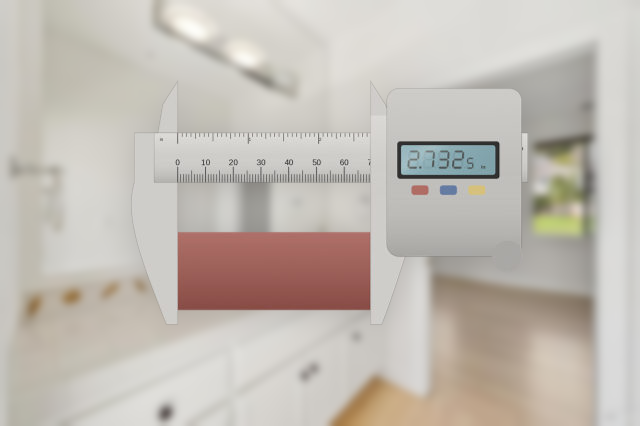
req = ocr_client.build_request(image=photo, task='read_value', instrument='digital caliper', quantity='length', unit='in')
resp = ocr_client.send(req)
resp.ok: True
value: 2.7325 in
